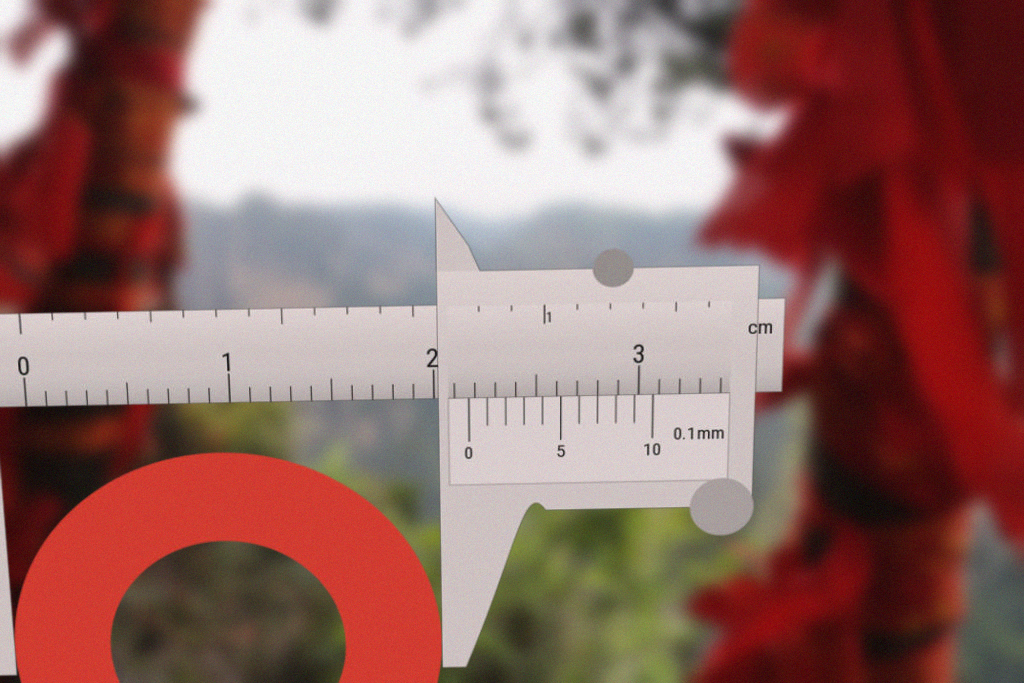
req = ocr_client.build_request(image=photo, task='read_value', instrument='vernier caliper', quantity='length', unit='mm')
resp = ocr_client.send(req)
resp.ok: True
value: 21.7 mm
